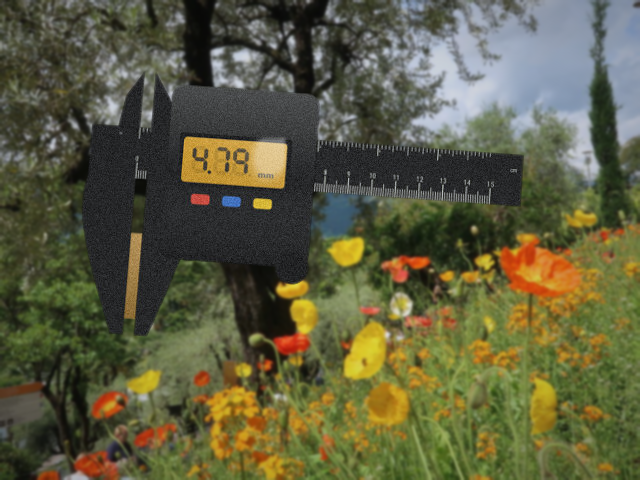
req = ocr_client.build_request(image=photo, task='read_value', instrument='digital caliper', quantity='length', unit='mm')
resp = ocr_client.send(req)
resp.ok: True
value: 4.79 mm
